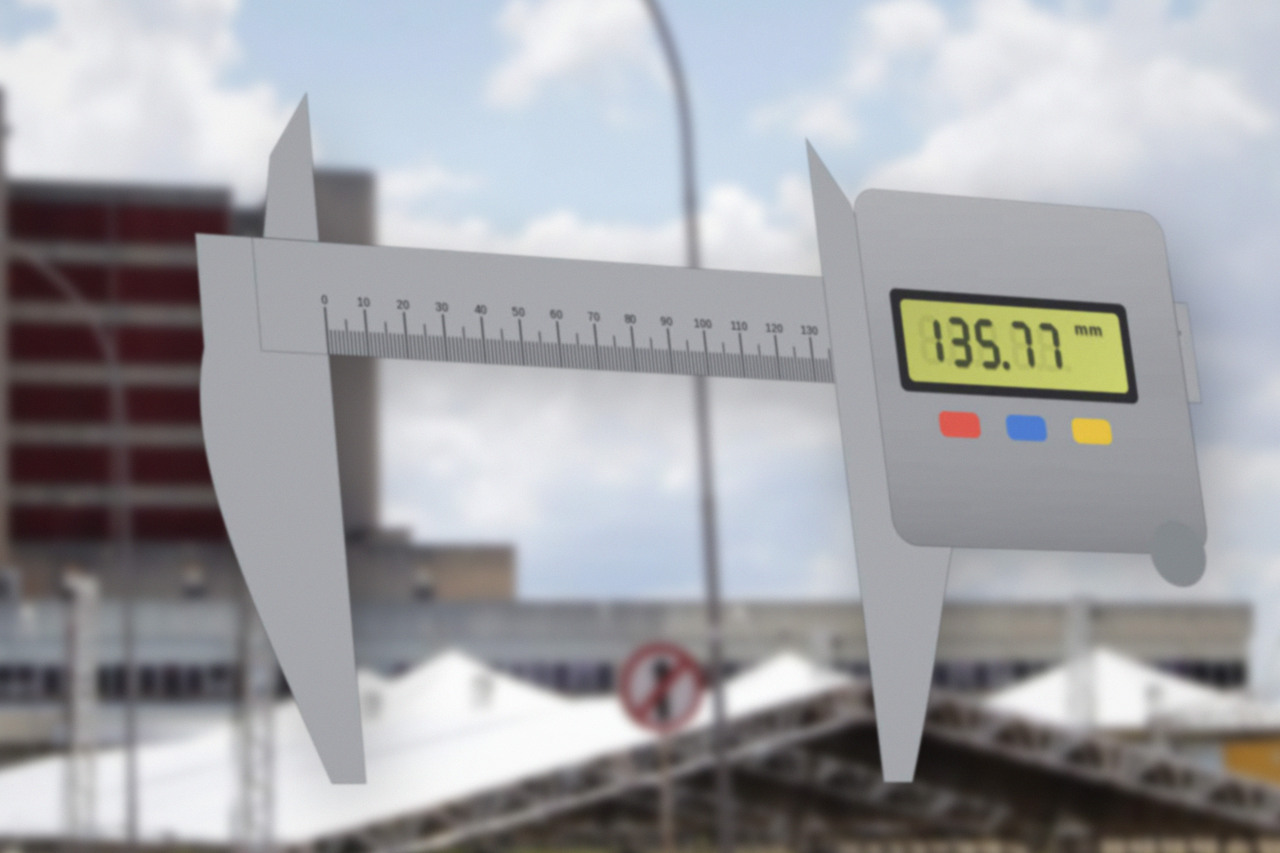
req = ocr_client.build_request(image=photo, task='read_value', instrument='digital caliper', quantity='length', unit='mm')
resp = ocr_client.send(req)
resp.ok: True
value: 135.77 mm
